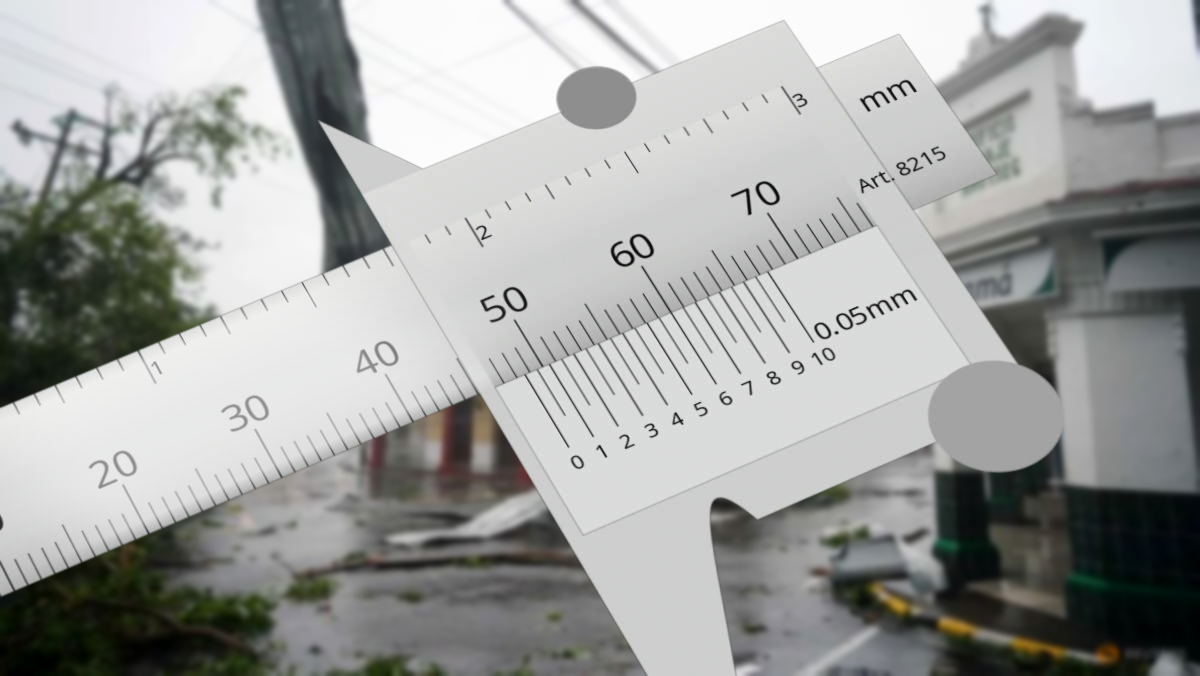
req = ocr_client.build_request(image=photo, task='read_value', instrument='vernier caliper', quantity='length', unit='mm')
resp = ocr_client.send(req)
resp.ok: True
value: 48.6 mm
